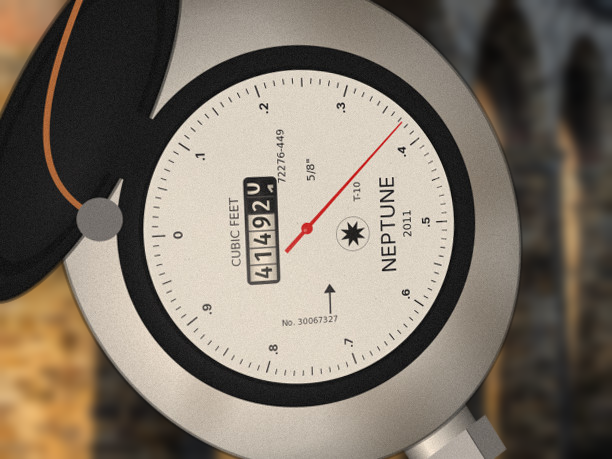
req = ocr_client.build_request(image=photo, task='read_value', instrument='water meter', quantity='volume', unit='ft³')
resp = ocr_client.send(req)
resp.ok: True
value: 414920.37 ft³
